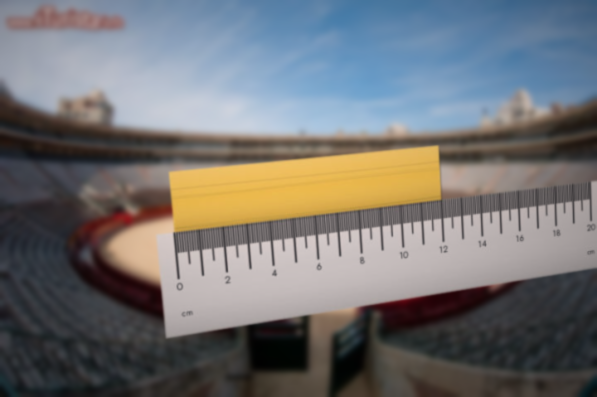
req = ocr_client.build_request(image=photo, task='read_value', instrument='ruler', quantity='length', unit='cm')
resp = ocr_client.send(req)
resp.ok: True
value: 12 cm
